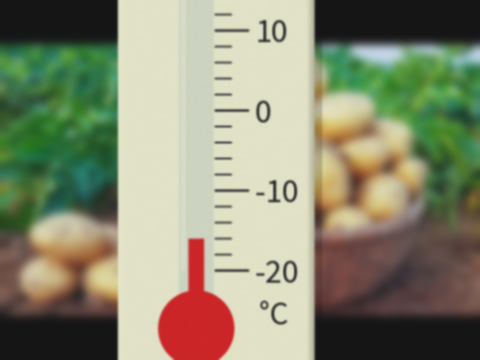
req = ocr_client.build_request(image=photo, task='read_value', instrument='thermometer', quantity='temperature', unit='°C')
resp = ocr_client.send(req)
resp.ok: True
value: -16 °C
